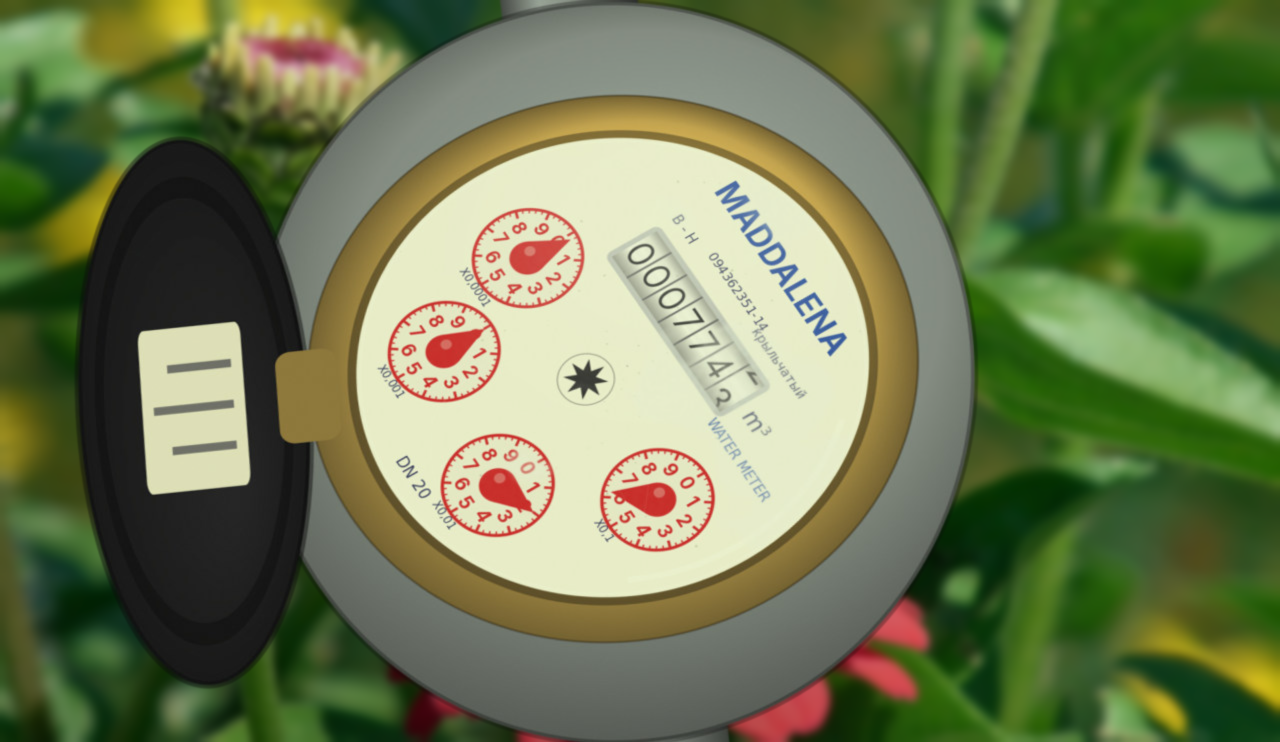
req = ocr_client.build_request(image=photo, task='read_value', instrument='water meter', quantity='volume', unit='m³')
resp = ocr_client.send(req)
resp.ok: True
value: 7742.6200 m³
